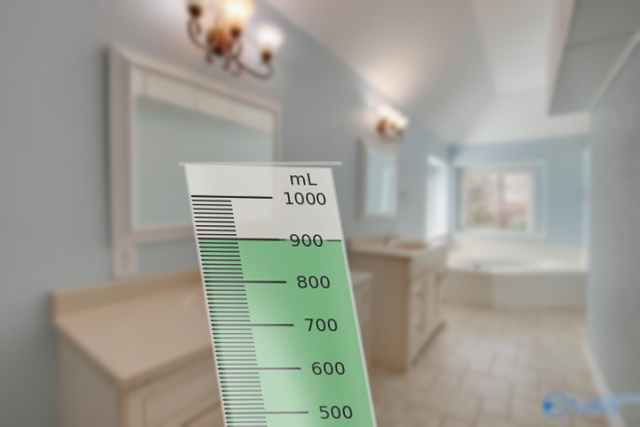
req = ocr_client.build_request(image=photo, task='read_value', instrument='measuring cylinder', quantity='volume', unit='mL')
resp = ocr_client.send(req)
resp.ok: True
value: 900 mL
